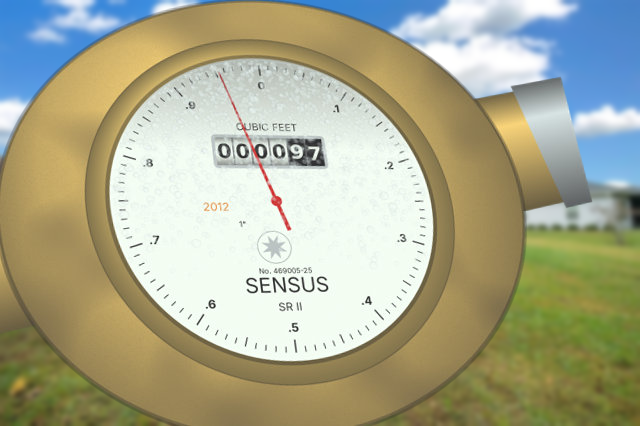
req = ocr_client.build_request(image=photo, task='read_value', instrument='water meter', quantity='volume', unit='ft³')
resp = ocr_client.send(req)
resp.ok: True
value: 96.95 ft³
